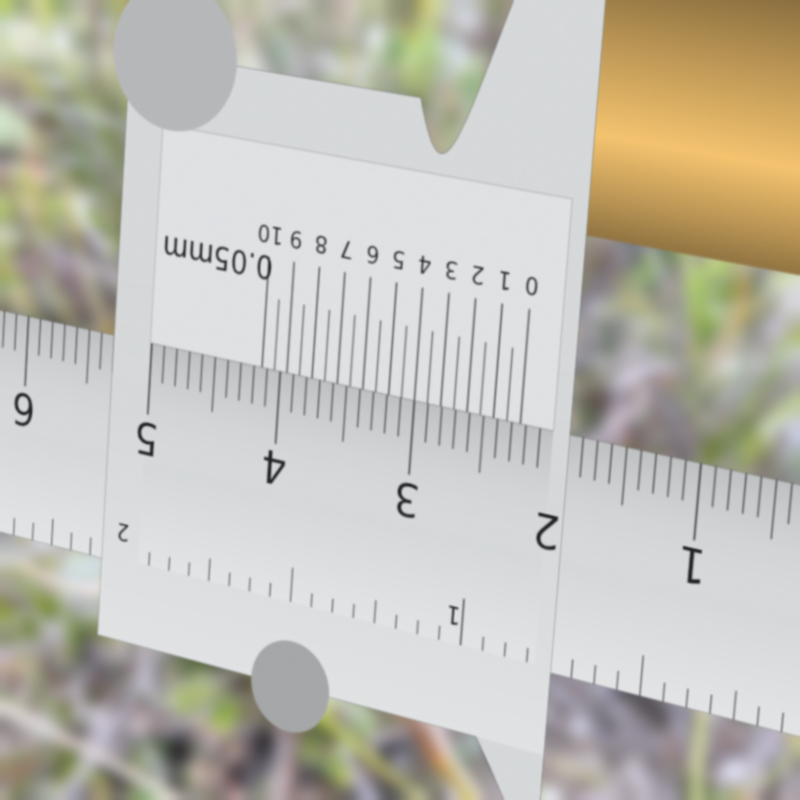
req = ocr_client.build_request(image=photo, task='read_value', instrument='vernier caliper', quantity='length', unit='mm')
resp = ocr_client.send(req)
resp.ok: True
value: 22.4 mm
